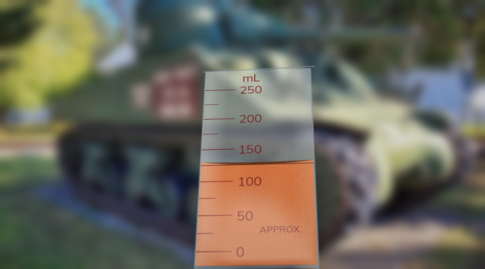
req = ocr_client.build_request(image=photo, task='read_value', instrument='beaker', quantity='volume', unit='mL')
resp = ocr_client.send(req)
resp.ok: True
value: 125 mL
